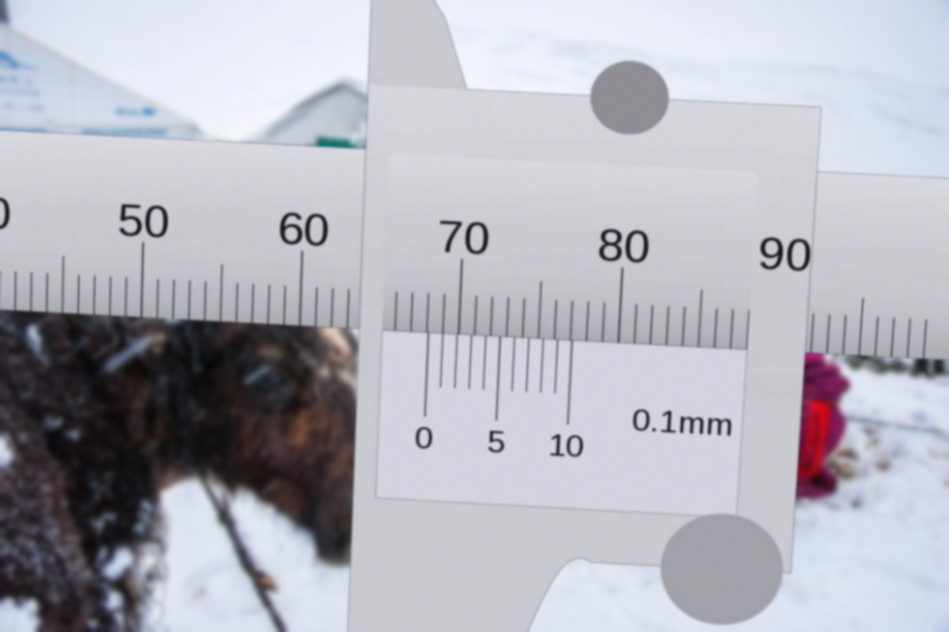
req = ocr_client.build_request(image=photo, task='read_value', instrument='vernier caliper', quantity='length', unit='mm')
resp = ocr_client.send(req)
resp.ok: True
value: 68.1 mm
